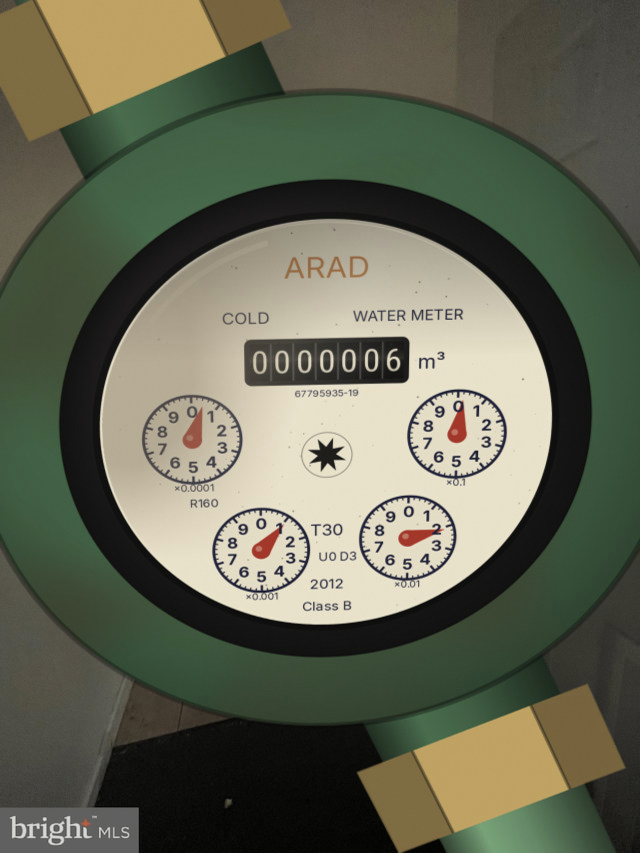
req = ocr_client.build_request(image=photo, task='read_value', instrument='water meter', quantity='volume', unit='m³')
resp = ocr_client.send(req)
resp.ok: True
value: 6.0210 m³
